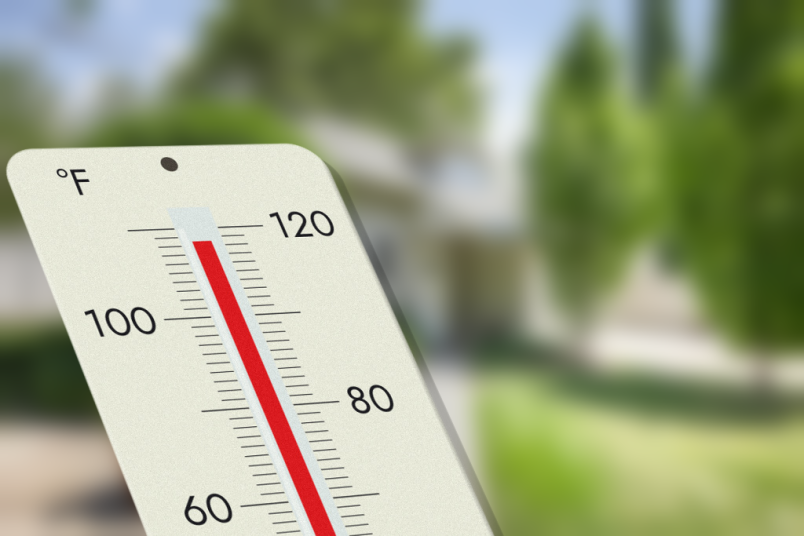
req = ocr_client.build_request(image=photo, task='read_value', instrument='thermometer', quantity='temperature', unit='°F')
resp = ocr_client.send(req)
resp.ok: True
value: 117 °F
